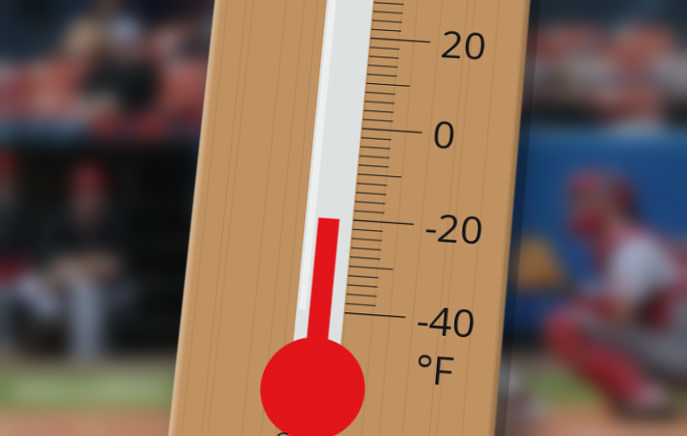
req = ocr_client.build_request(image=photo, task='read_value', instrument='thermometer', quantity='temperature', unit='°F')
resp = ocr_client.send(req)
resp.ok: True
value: -20 °F
